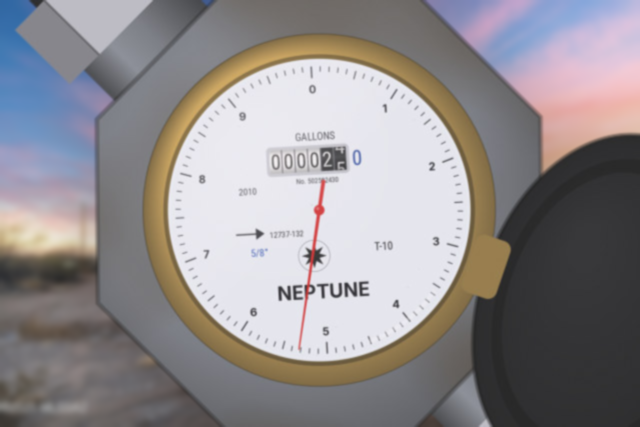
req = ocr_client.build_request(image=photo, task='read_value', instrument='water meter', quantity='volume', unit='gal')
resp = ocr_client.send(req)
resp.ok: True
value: 245.3 gal
